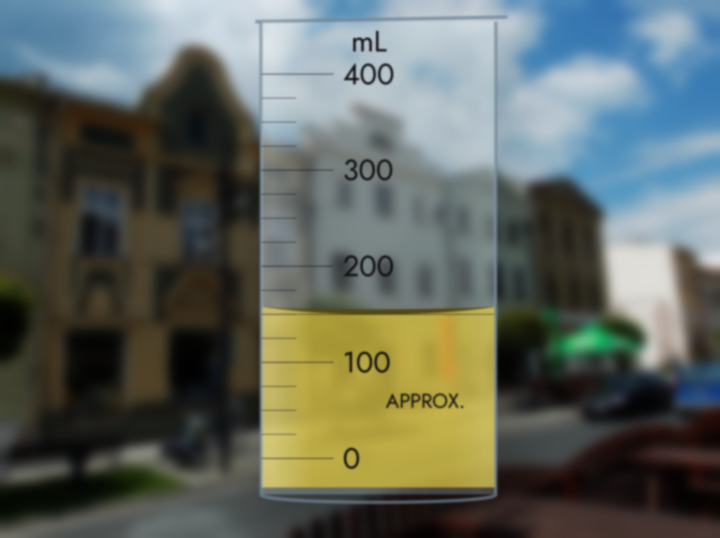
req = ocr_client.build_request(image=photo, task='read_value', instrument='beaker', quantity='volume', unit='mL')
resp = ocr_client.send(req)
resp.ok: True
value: 150 mL
